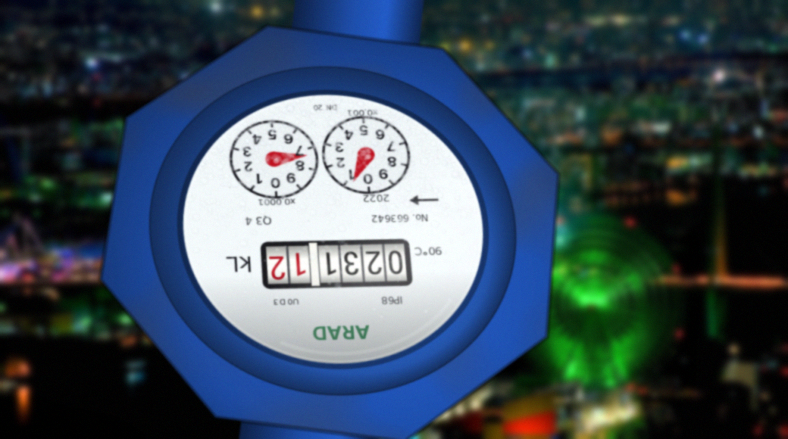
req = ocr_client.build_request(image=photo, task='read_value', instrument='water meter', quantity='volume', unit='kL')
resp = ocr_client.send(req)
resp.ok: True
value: 231.1207 kL
